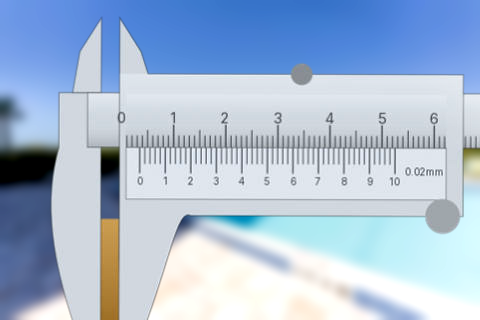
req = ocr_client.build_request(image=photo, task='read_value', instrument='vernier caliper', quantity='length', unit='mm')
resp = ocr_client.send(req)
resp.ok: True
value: 3.5 mm
